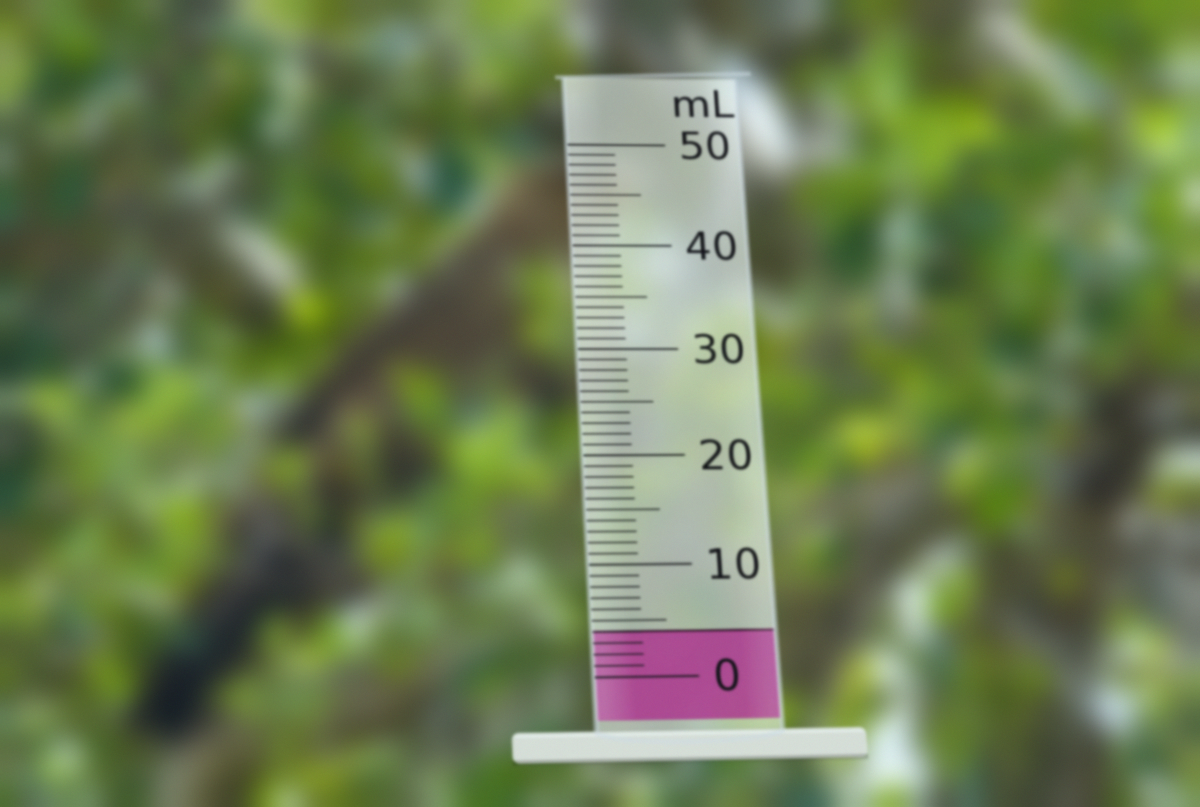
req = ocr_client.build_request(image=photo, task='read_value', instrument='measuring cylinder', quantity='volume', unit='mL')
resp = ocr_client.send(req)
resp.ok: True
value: 4 mL
